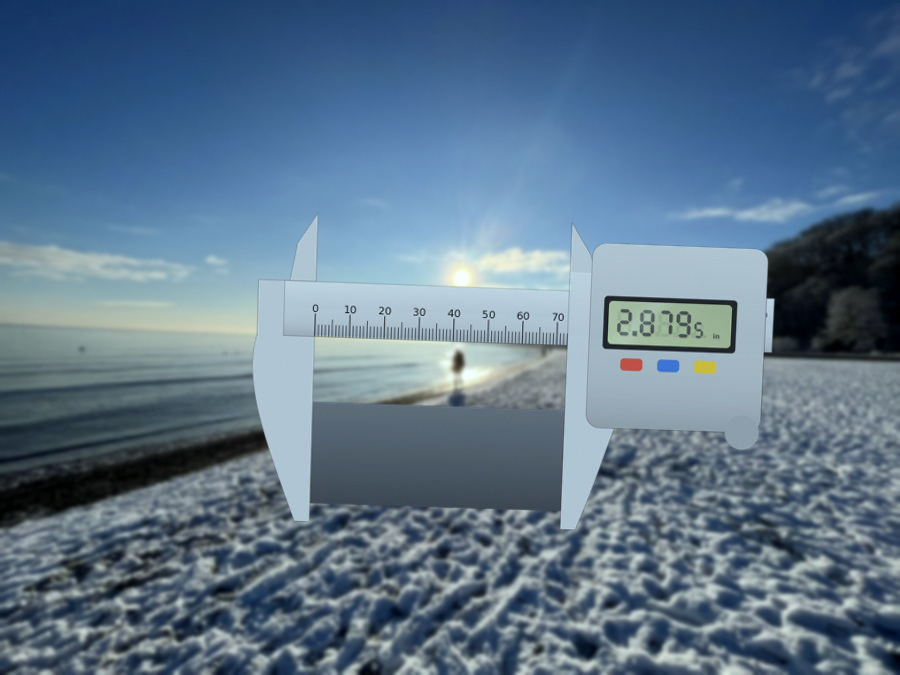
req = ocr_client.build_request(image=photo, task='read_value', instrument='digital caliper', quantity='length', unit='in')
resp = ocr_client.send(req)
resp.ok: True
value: 2.8795 in
